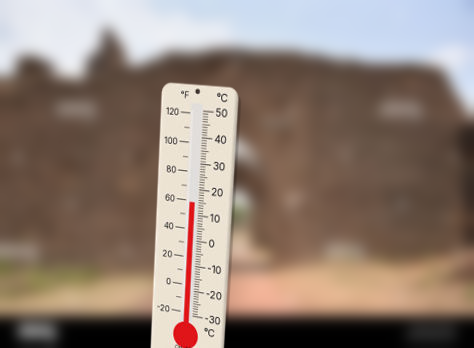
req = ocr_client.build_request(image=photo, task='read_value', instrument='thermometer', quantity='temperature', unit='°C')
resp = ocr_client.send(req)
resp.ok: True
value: 15 °C
